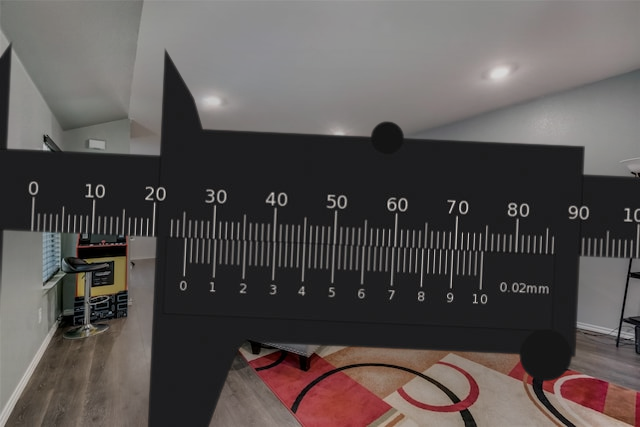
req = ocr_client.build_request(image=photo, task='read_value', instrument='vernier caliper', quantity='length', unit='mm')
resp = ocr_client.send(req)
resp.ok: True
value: 25.4 mm
